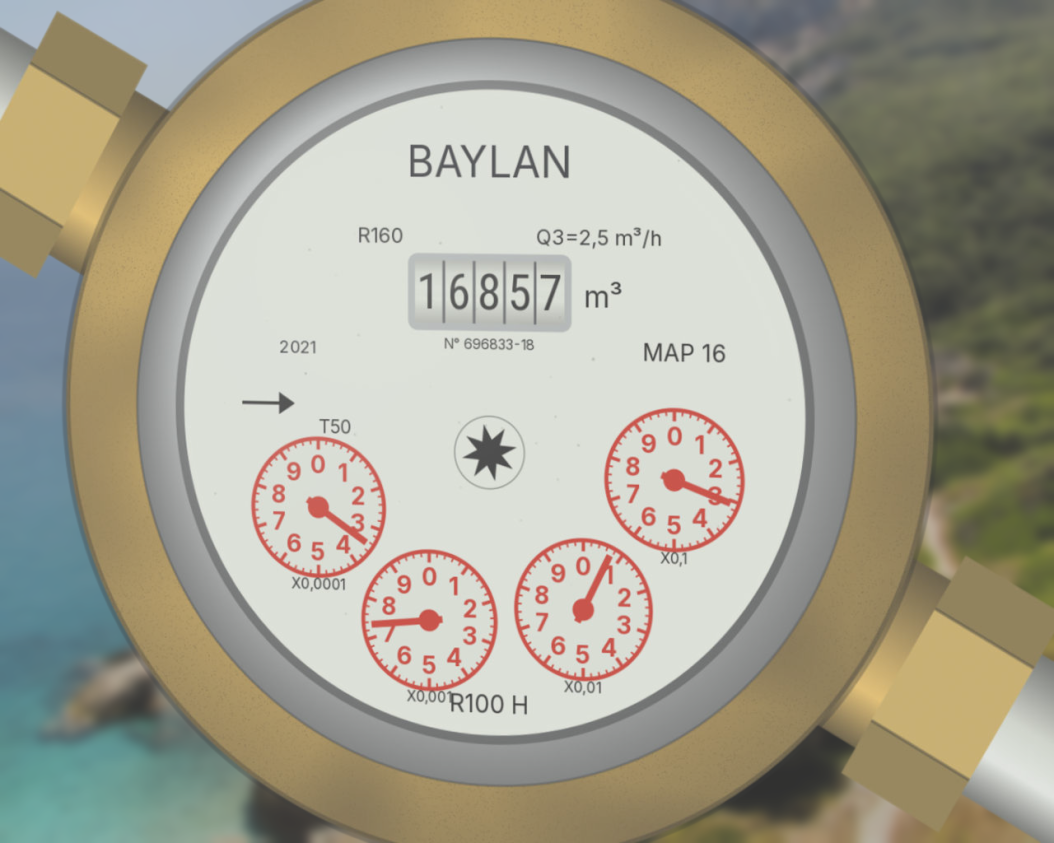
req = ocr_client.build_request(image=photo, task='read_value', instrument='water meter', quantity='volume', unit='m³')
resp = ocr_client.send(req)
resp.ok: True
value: 16857.3073 m³
